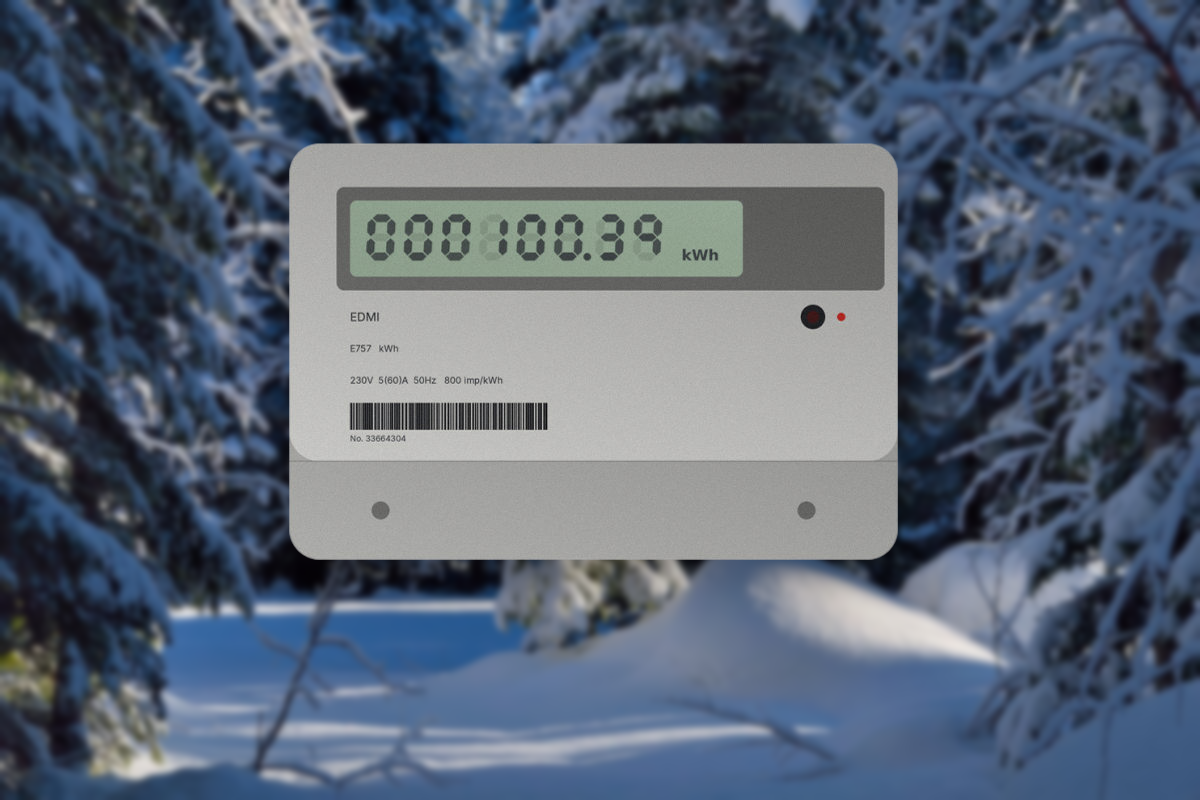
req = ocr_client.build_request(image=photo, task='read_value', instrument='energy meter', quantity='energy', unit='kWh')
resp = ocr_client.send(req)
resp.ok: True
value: 100.39 kWh
